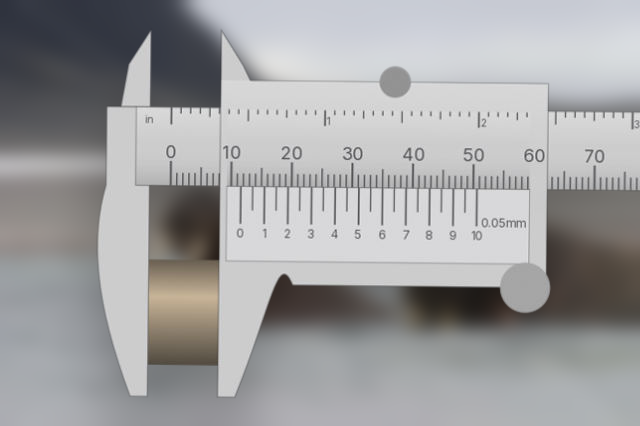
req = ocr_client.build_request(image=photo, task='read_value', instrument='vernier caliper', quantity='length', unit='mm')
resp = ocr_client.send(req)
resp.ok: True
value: 11.6 mm
